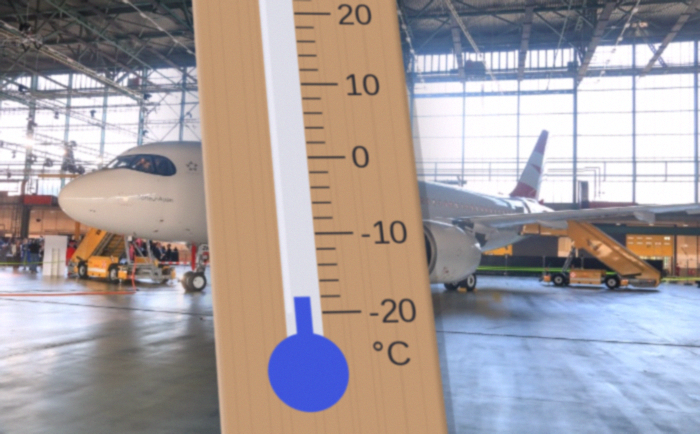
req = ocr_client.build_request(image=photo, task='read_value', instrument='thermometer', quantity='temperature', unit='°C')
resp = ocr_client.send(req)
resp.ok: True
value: -18 °C
